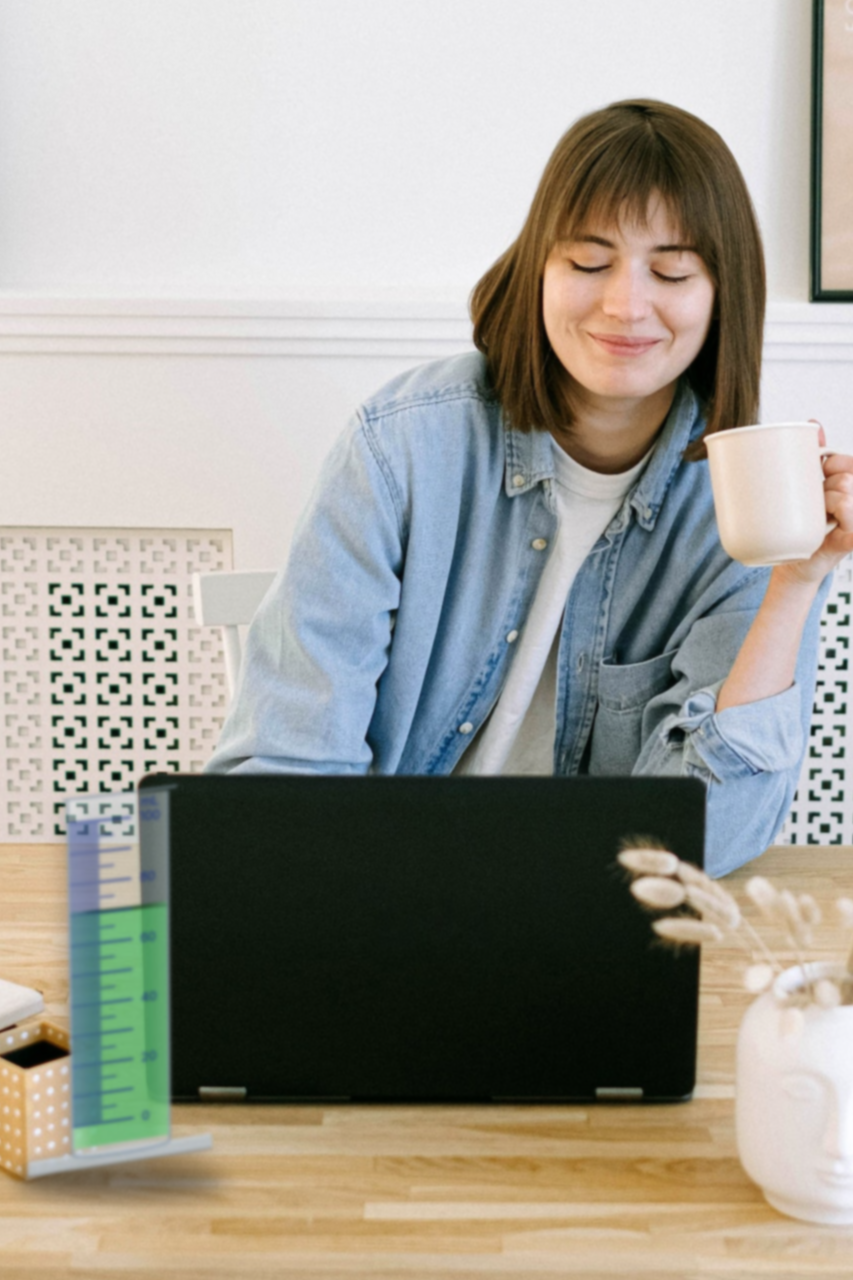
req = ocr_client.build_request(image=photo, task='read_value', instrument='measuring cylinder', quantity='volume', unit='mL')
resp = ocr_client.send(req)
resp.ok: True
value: 70 mL
